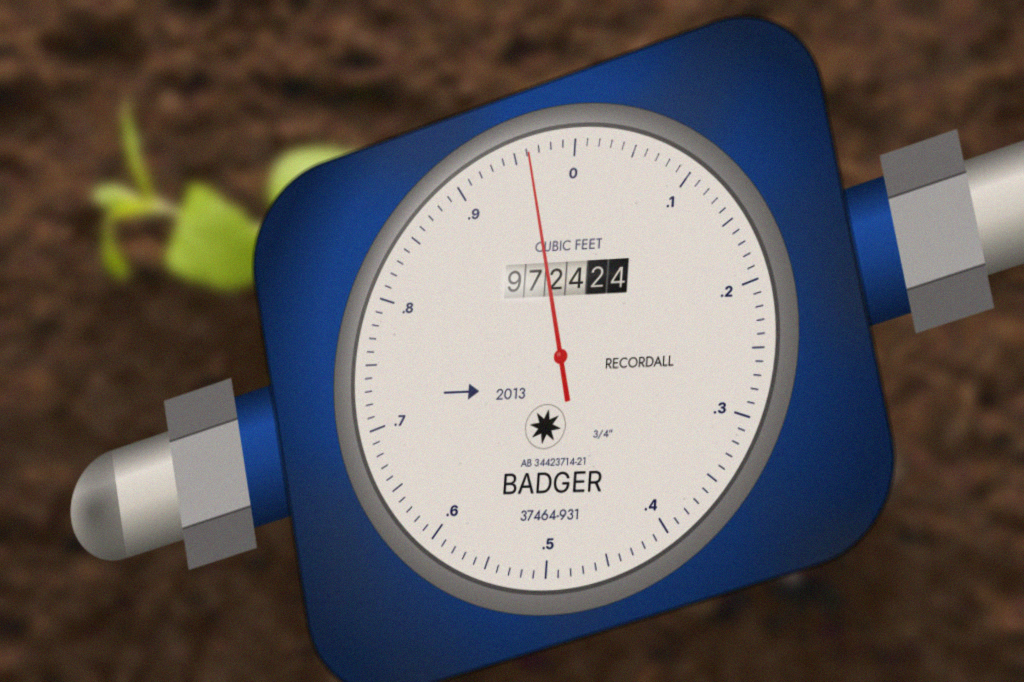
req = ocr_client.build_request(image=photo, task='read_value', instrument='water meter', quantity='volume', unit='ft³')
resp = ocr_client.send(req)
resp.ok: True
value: 972423.96 ft³
